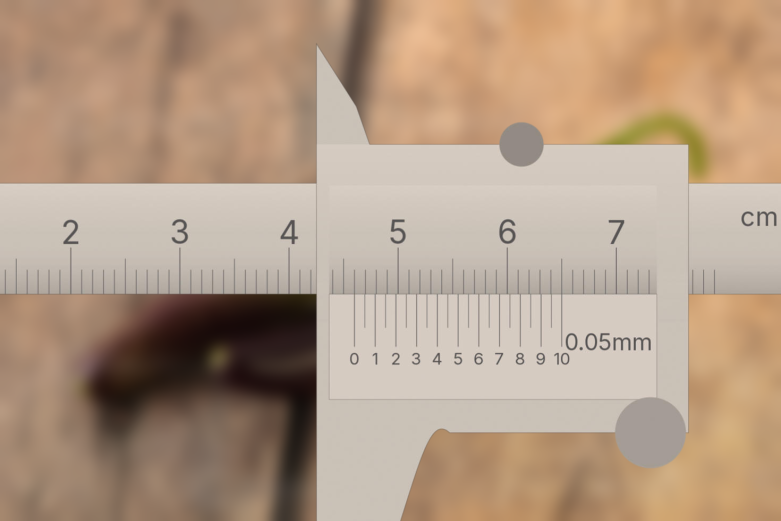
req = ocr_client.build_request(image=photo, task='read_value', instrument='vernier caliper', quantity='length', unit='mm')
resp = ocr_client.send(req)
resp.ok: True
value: 46.0 mm
